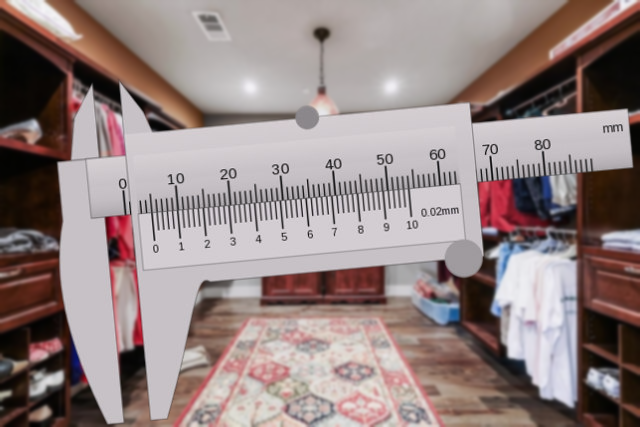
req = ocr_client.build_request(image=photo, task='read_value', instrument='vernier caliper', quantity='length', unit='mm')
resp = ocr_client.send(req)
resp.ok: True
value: 5.0 mm
